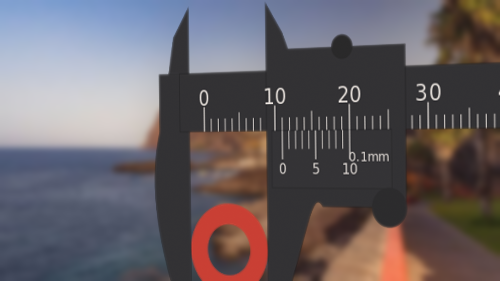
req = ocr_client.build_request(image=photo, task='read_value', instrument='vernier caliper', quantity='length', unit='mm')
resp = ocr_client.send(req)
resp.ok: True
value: 11.0 mm
